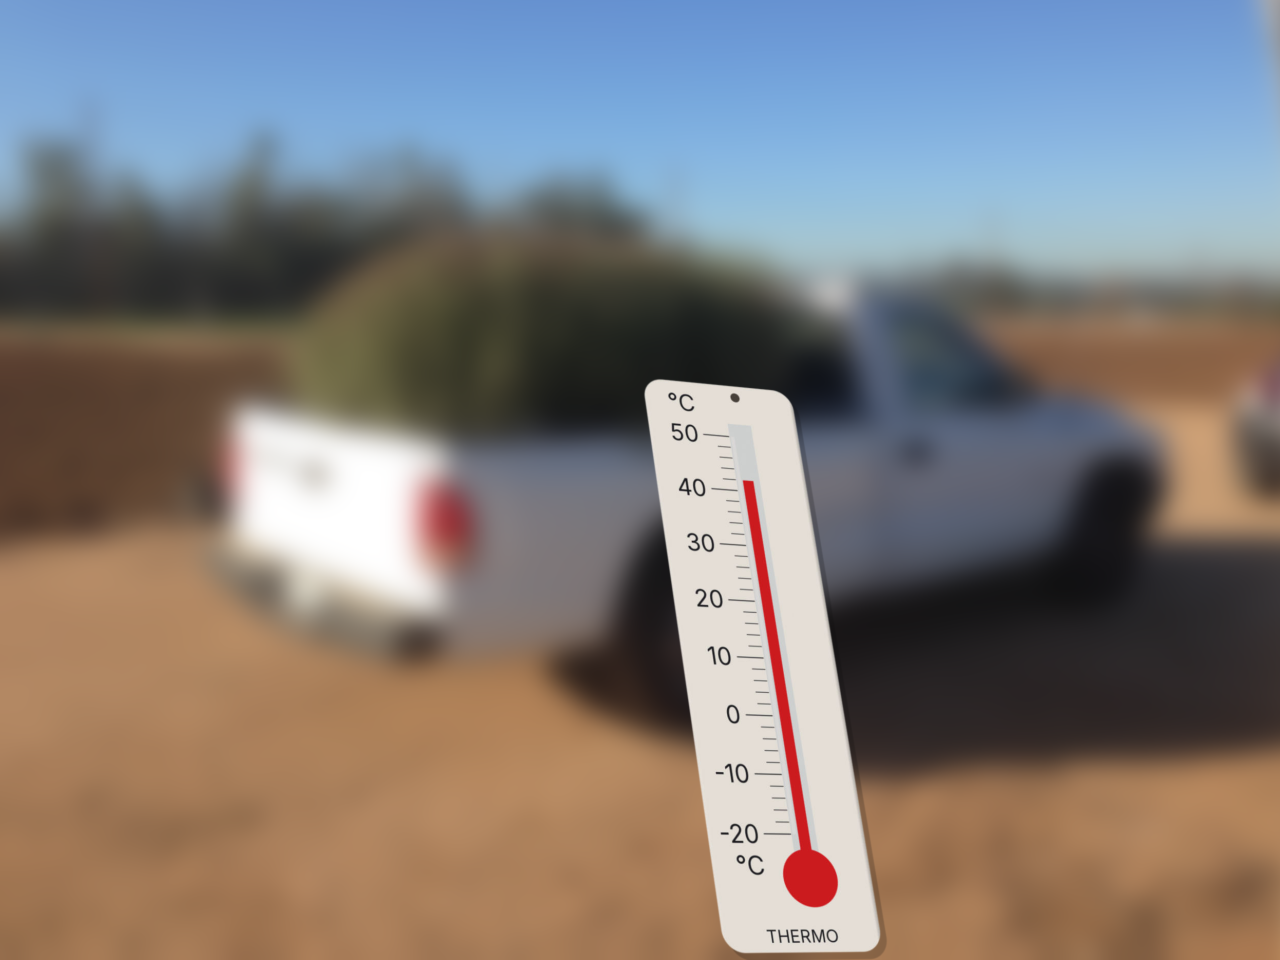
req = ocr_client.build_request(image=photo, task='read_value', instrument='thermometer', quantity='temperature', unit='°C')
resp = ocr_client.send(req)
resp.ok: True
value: 42 °C
